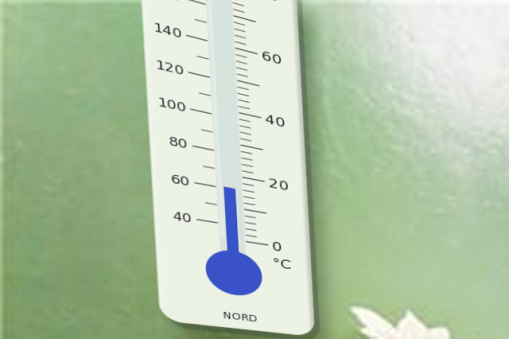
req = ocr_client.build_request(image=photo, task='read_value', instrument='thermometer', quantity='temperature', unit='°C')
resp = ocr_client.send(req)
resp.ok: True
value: 16 °C
